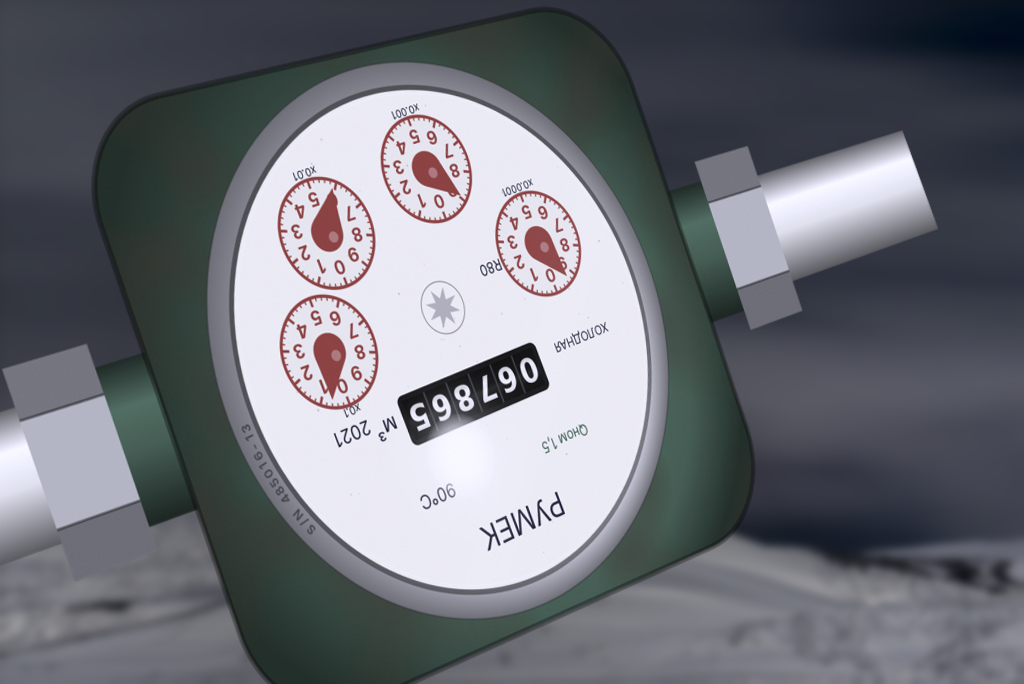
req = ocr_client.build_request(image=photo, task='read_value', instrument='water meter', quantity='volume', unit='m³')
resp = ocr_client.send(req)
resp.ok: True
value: 67865.0589 m³
